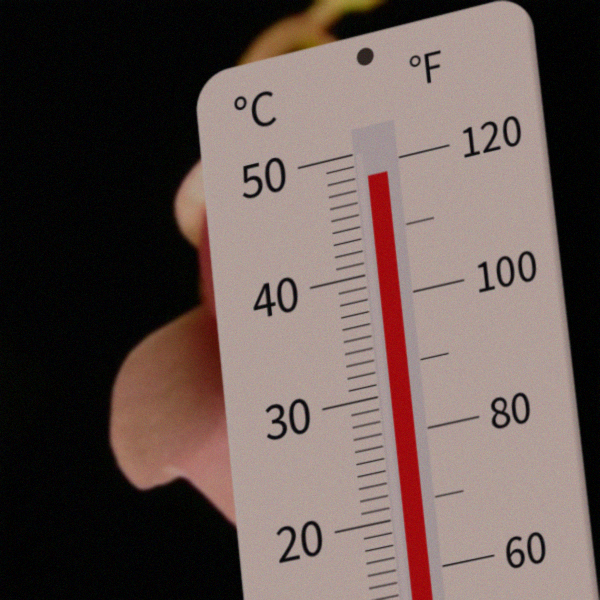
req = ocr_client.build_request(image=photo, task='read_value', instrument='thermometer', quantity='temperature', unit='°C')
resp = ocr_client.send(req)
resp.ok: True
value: 48 °C
